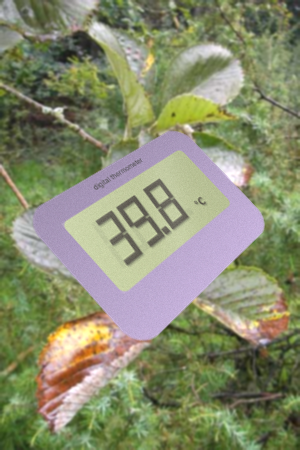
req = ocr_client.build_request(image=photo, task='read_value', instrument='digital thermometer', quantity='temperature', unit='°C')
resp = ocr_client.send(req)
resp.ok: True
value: 39.8 °C
